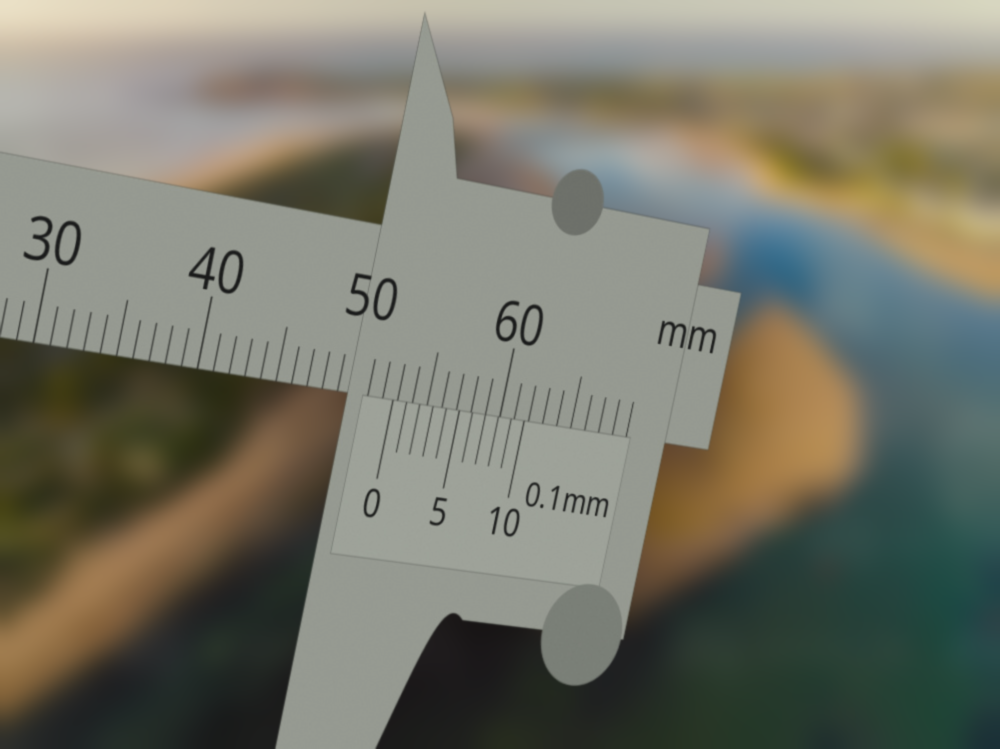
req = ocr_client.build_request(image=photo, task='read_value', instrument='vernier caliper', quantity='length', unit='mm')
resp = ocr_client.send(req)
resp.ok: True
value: 52.7 mm
